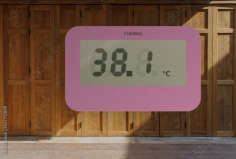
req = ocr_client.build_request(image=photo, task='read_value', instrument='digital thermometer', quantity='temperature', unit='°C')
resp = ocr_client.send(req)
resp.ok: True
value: 38.1 °C
